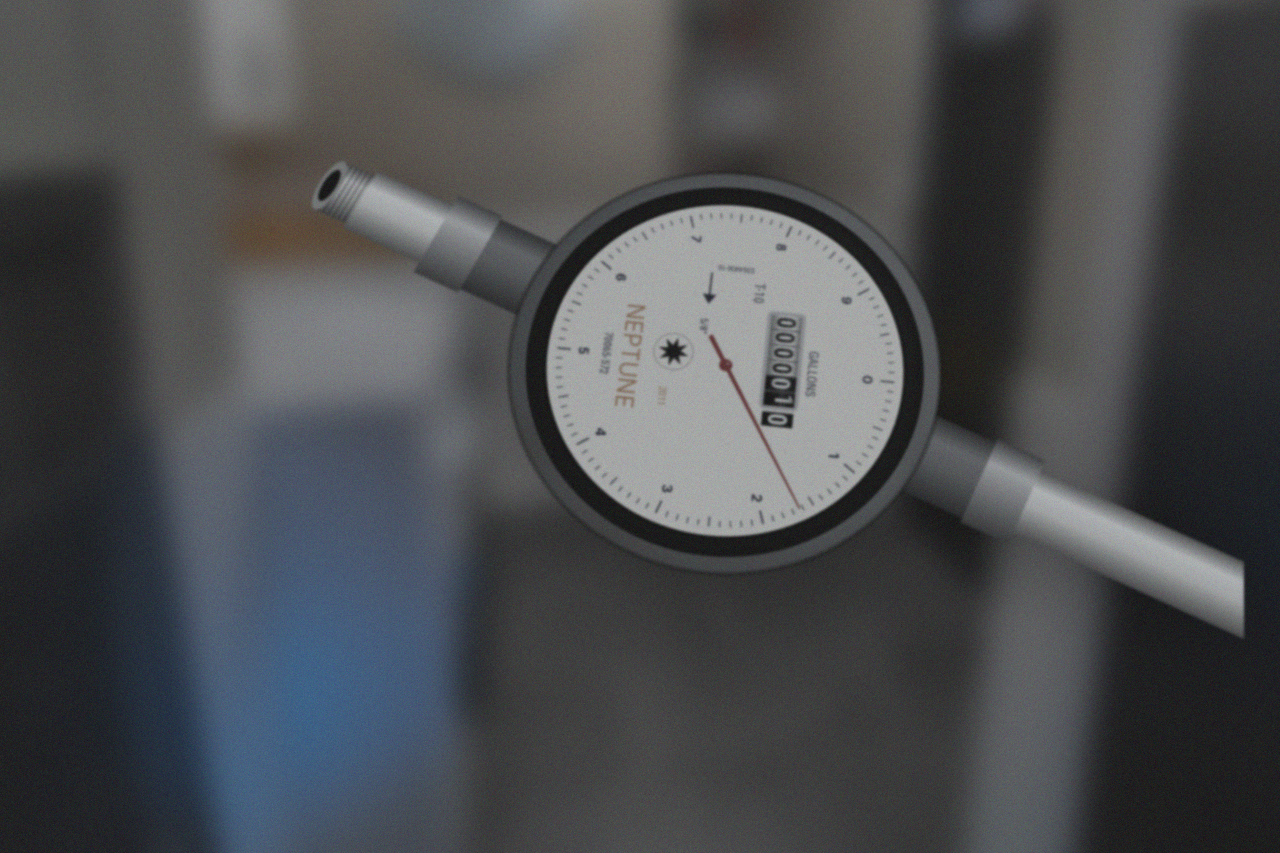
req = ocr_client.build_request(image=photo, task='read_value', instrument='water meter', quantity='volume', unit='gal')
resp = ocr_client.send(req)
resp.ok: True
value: 11.6 gal
